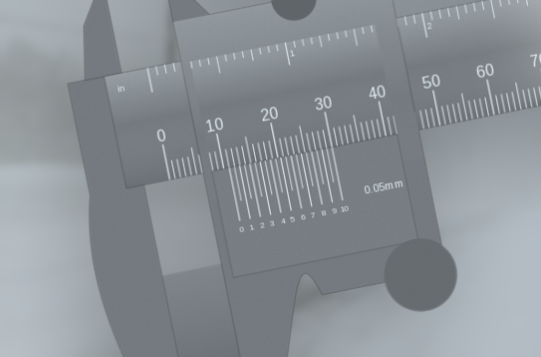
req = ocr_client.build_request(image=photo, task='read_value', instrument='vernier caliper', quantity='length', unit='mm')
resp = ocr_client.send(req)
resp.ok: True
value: 11.0 mm
